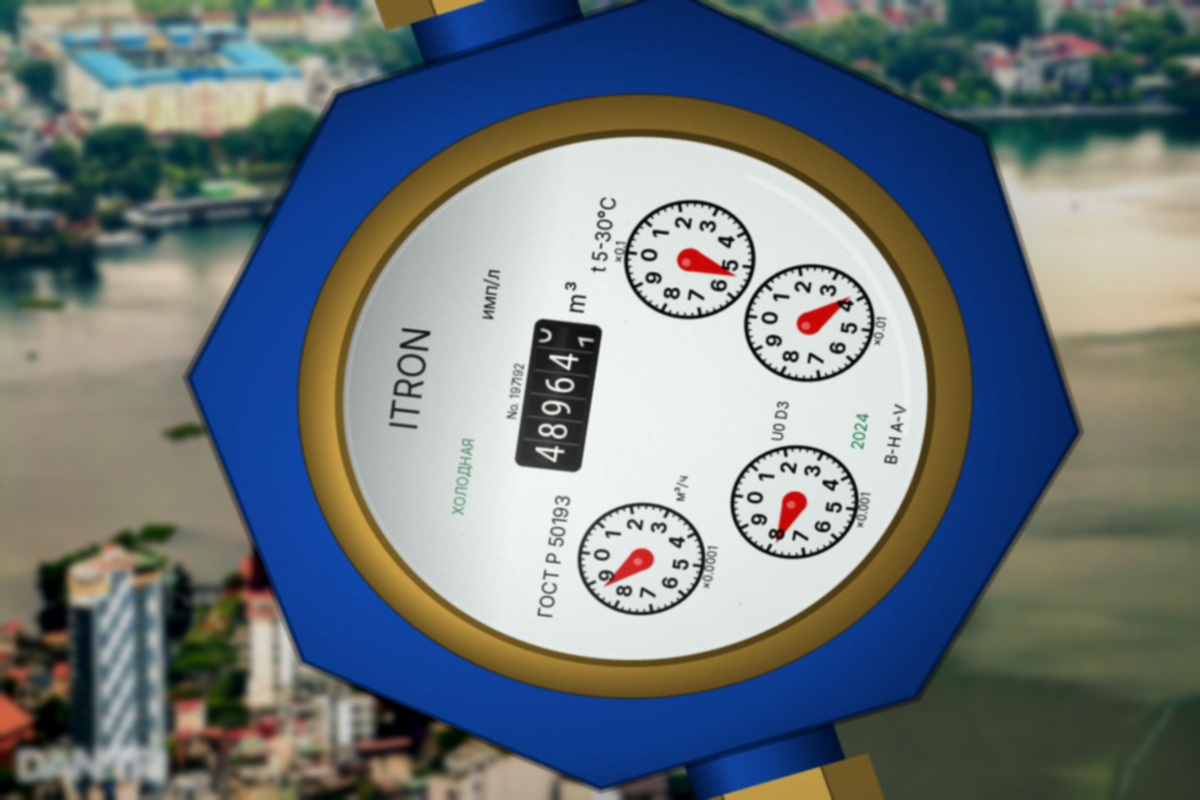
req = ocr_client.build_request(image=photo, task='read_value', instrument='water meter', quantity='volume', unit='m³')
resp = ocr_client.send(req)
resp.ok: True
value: 489640.5378 m³
